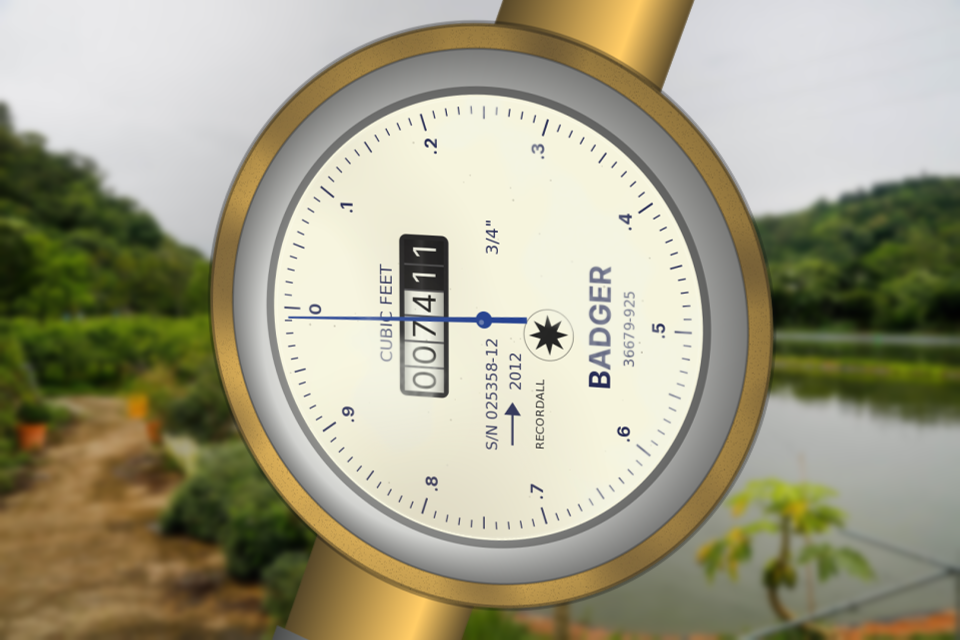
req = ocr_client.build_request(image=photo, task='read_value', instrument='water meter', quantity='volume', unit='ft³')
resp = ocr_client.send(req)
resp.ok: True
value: 7410.99 ft³
